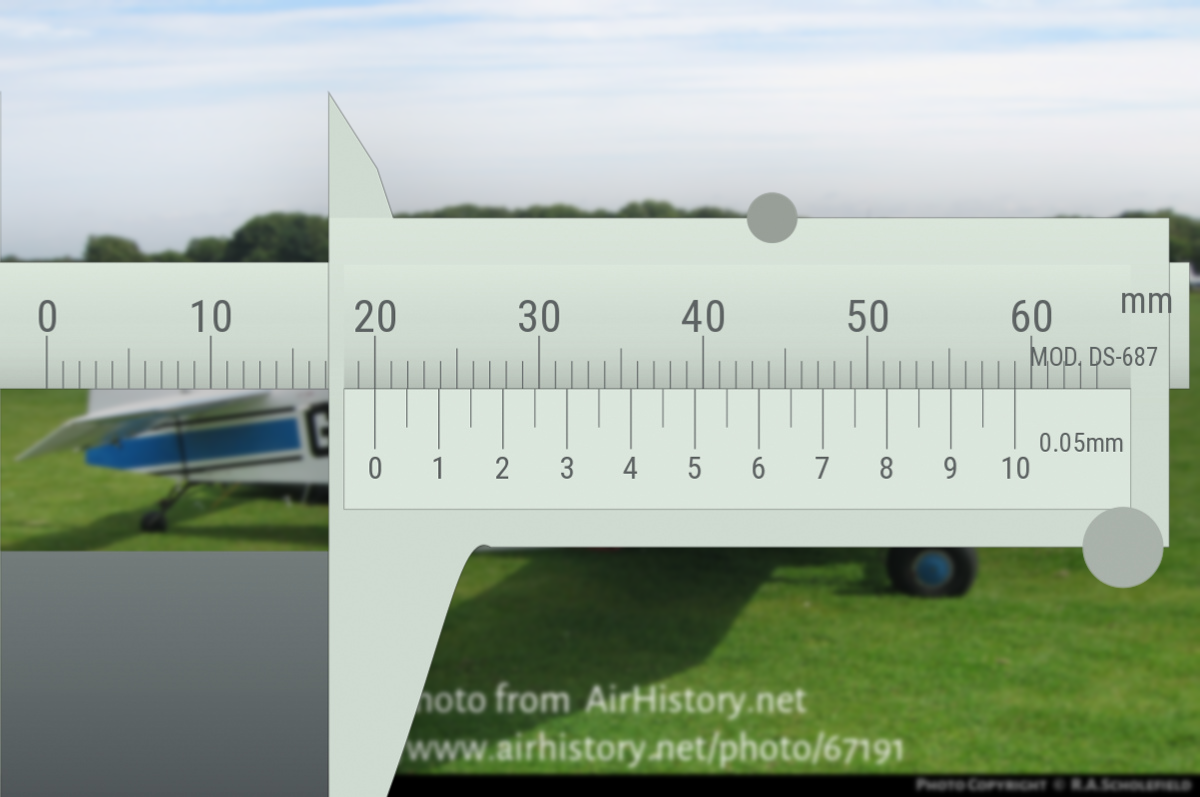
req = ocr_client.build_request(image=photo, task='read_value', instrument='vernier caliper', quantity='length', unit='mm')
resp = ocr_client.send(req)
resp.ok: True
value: 20.0 mm
